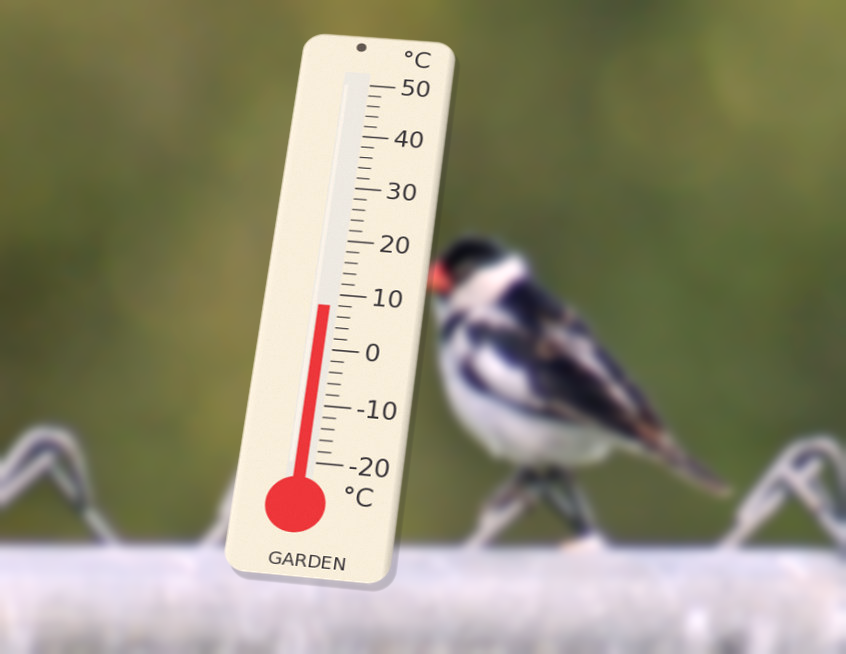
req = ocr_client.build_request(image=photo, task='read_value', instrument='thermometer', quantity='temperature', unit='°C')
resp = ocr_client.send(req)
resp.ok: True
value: 8 °C
